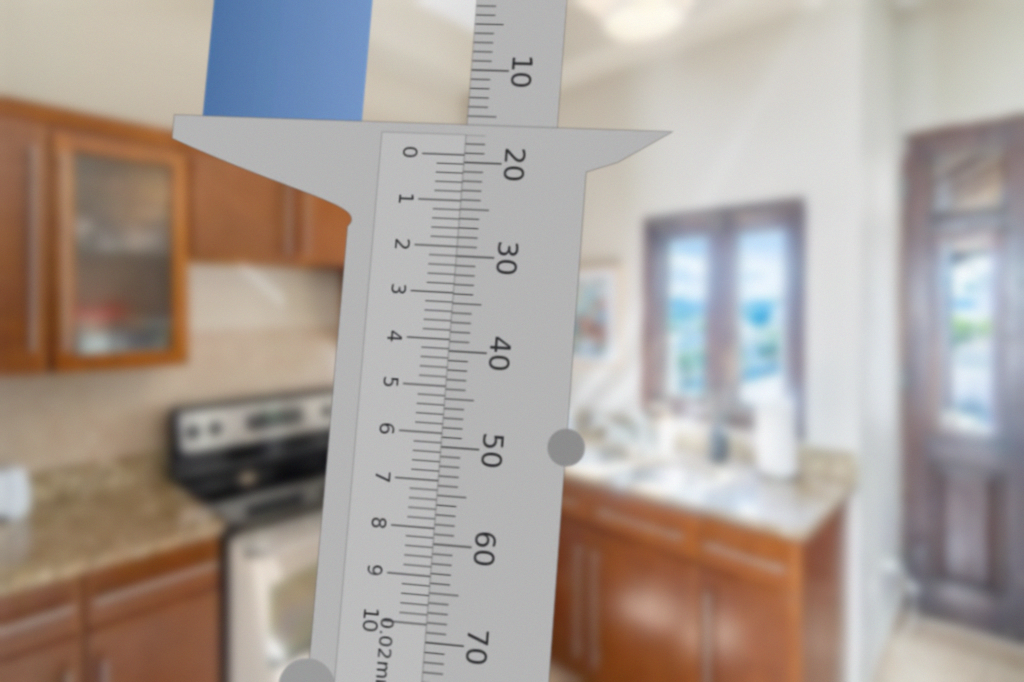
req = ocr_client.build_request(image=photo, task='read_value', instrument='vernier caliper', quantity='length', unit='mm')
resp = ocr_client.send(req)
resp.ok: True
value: 19.2 mm
